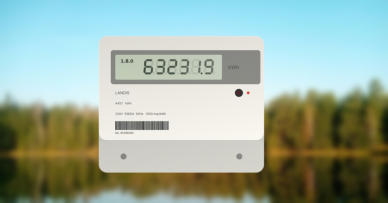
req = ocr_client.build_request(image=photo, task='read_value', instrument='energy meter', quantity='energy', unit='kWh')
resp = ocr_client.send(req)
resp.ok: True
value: 63231.9 kWh
